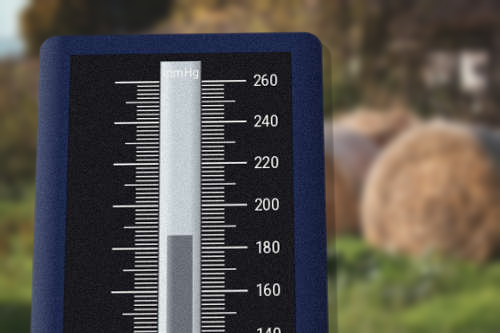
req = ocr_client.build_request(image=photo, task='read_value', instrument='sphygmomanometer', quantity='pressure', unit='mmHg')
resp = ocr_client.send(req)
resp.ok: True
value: 186 mmHg
